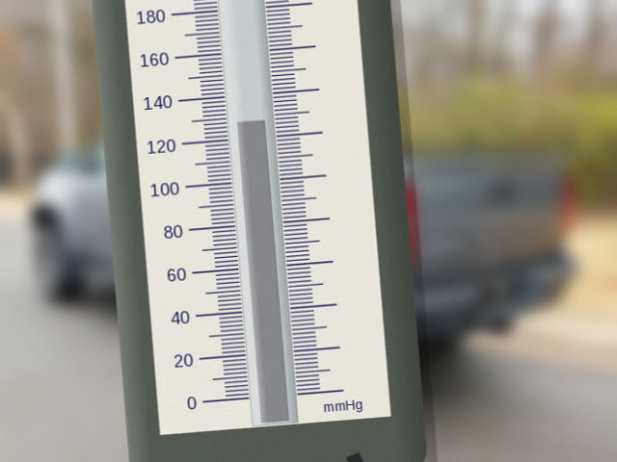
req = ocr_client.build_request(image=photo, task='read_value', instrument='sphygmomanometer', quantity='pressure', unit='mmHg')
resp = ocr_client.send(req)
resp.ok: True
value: 128 mmHg
